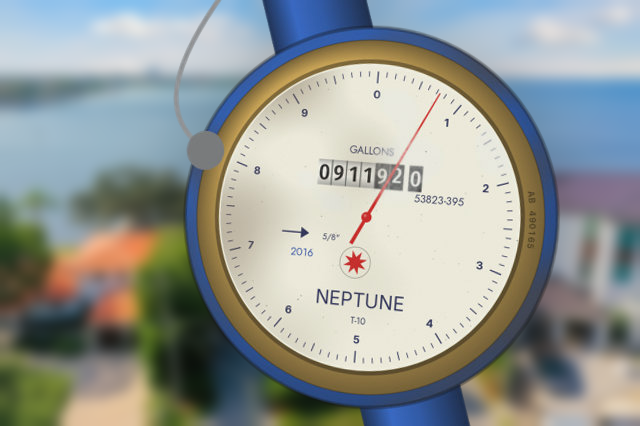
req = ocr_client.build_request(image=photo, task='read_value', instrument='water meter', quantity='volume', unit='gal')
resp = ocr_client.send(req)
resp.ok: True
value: 911920.7 gal
